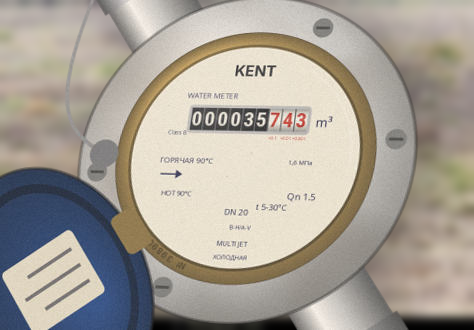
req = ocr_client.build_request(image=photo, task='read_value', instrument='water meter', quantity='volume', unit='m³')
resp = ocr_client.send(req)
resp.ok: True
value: 35.743 m³
